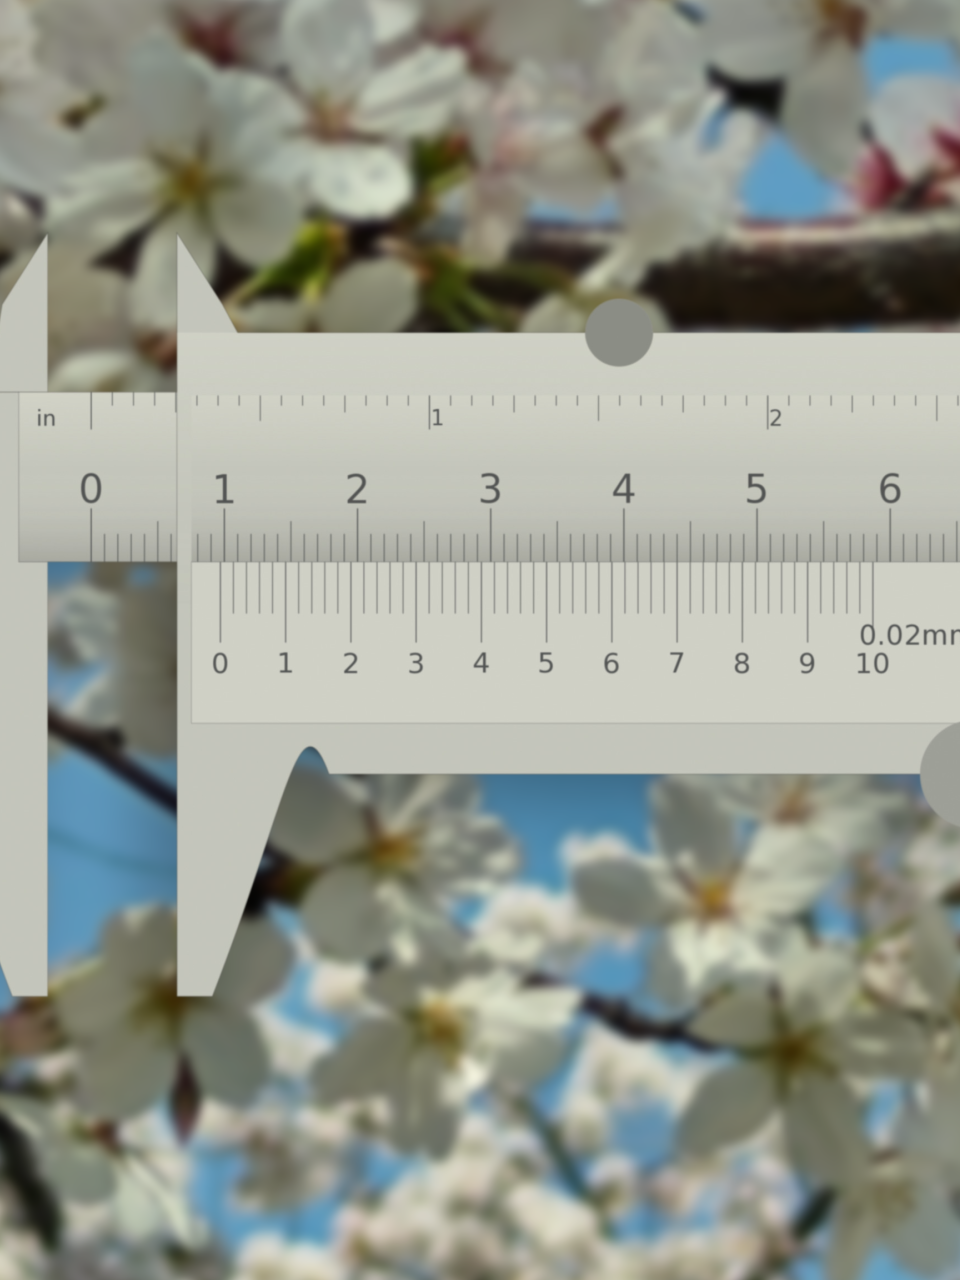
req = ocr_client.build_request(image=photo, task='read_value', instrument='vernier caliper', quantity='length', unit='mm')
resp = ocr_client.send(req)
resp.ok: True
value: 9.7 mm
